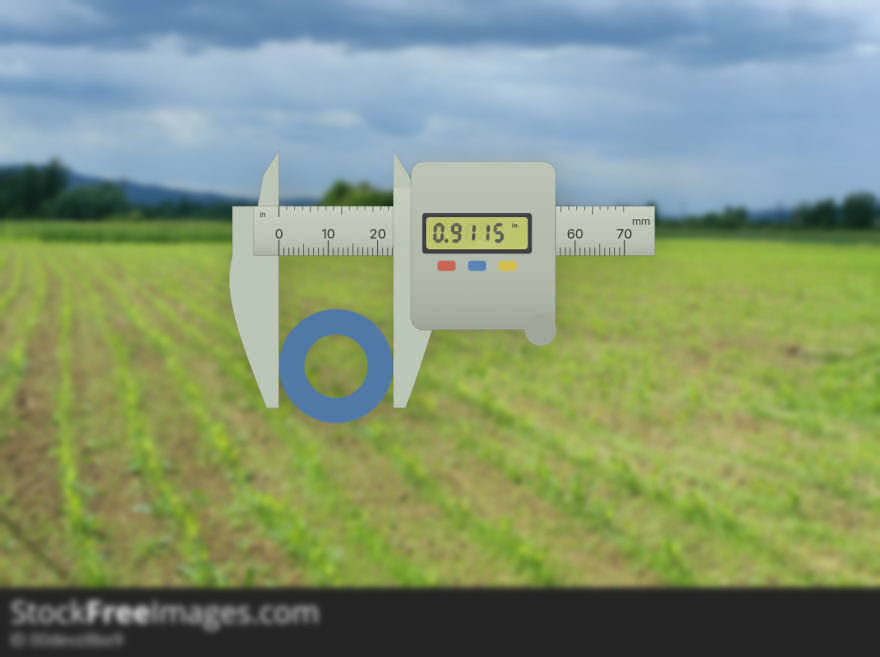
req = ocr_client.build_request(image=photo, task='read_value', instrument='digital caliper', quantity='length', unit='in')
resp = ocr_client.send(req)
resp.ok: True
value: 0.9115 in
